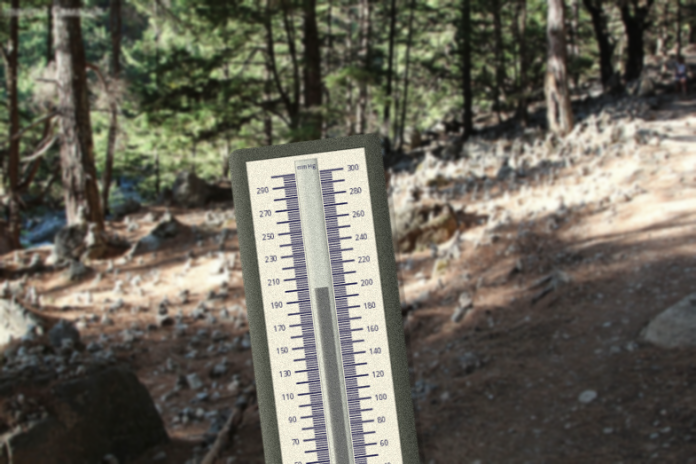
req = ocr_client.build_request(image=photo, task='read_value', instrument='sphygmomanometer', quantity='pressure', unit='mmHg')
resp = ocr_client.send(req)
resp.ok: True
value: 200 mmHg
